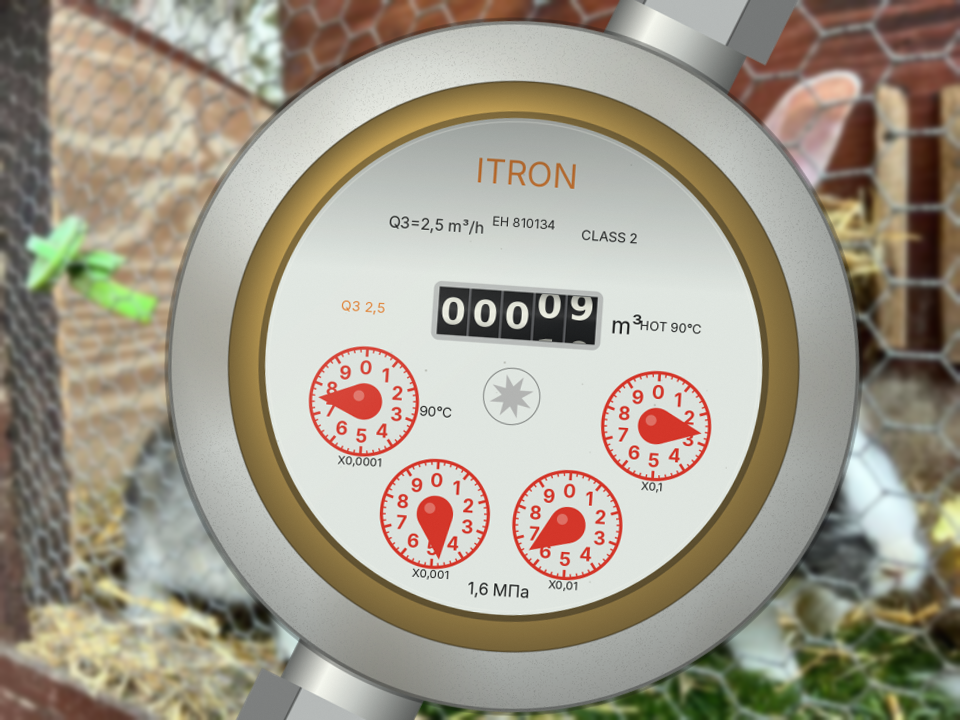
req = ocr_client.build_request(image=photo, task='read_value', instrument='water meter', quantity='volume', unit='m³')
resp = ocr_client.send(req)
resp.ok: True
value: 9.2647 m³
